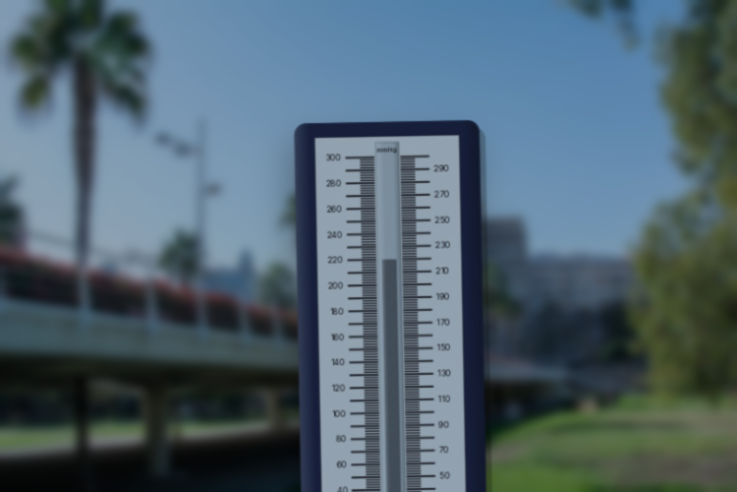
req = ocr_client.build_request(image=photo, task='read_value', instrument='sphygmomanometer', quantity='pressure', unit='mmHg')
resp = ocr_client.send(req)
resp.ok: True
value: 220 mmHg
